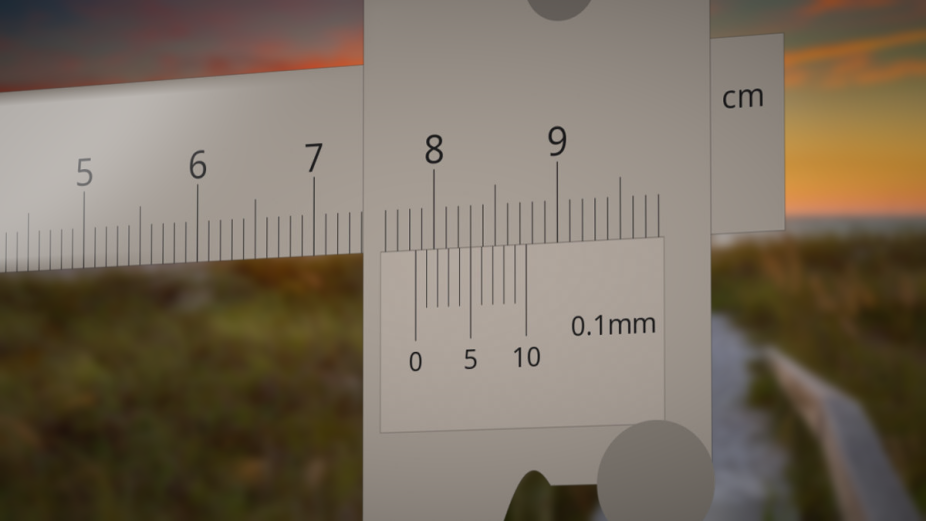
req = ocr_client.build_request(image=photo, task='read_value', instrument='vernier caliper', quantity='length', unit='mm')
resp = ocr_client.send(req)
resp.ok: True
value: 78.5 mm
